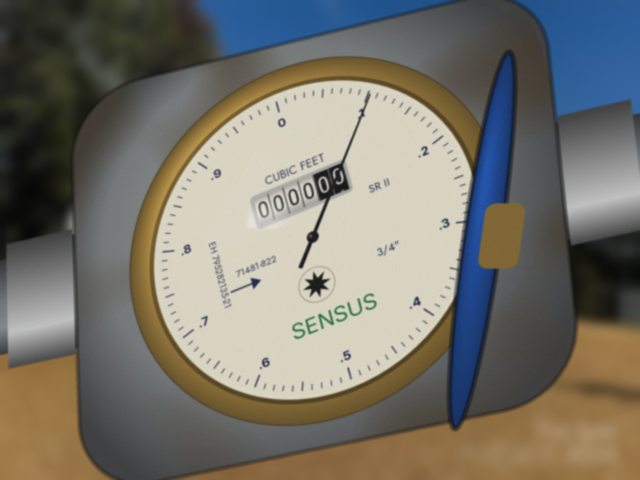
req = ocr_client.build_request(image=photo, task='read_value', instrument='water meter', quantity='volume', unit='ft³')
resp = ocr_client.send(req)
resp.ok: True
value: 0.10 ft³
